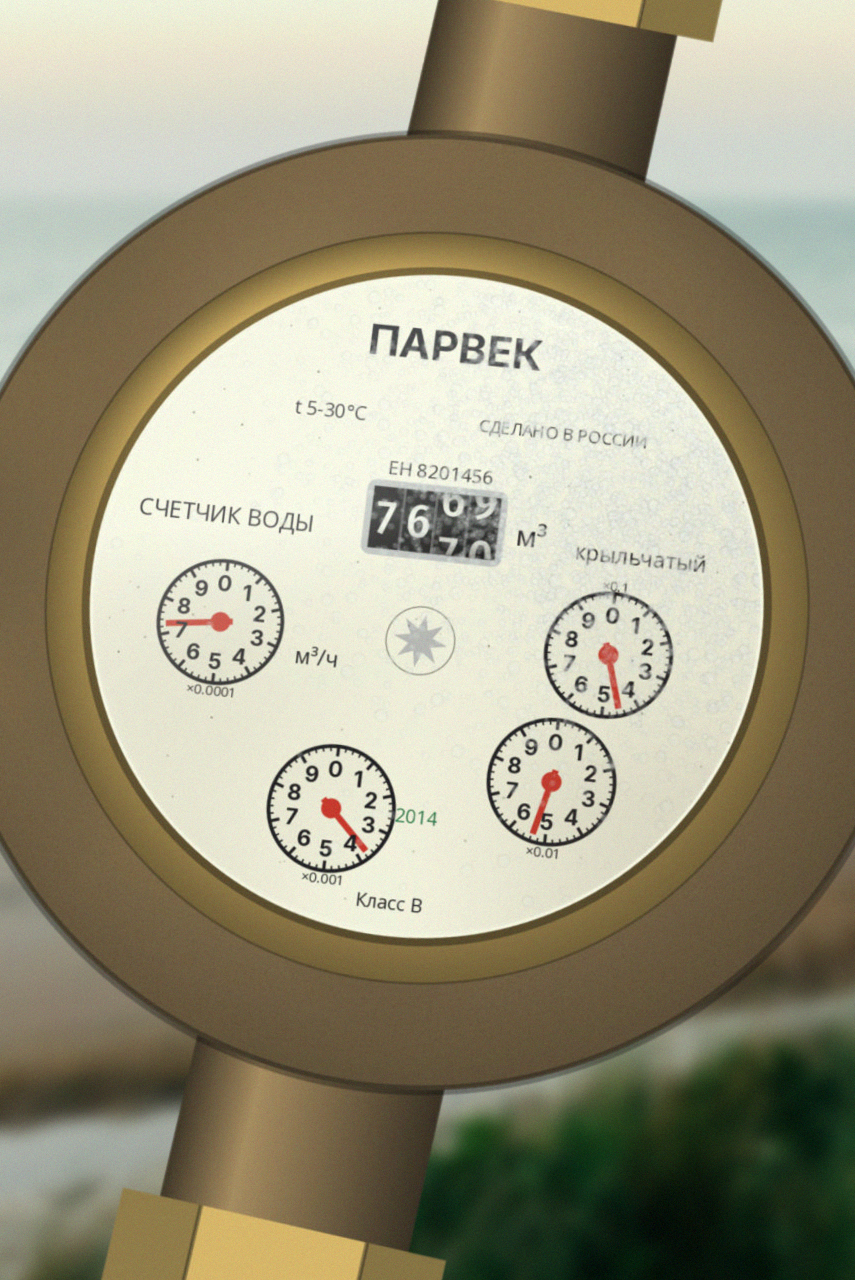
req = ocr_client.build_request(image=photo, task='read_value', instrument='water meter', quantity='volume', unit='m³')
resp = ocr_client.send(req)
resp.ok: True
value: 7669.4537 m³
